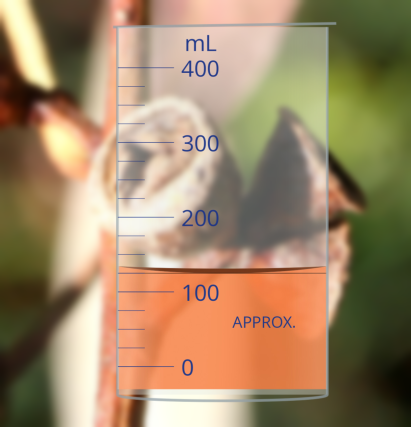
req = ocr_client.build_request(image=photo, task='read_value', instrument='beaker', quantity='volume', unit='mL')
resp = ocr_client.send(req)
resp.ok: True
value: 125 mL
